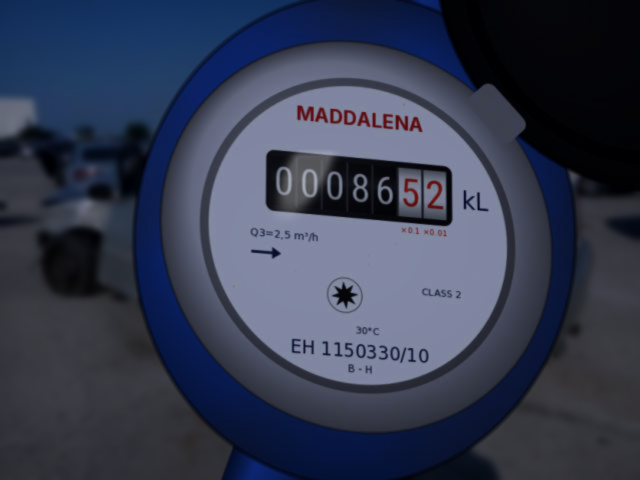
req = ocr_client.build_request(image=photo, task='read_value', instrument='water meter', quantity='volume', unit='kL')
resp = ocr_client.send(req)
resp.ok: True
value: 86.52 kL
